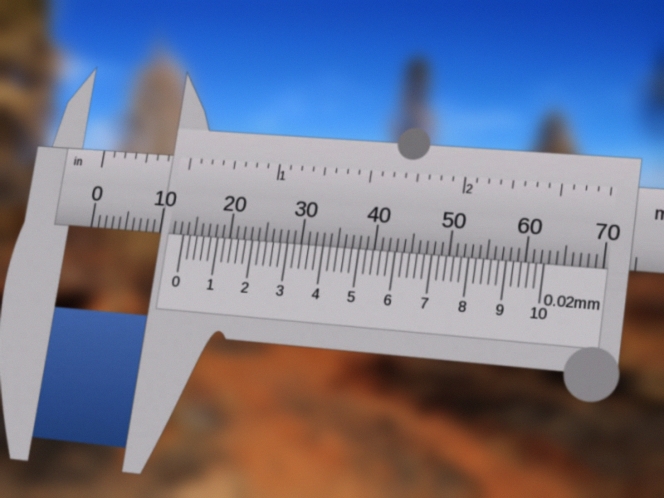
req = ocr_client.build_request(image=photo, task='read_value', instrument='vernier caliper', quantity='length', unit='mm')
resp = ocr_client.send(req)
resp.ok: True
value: 13.4 mm
